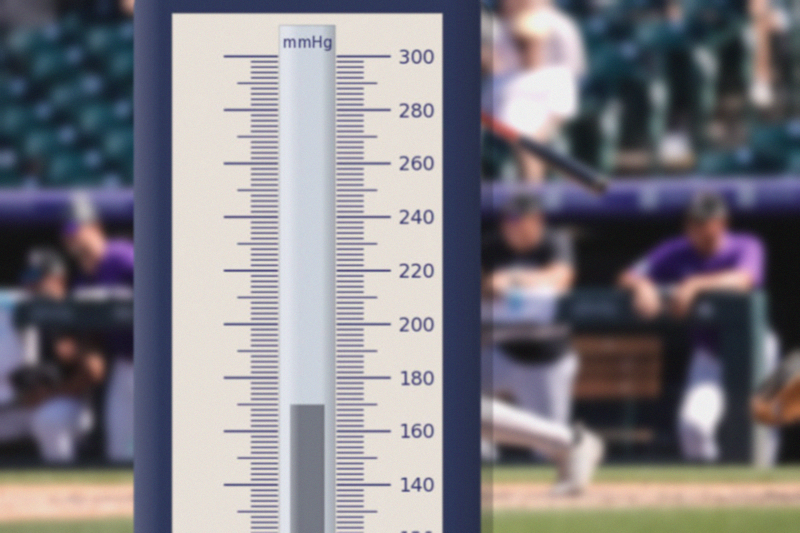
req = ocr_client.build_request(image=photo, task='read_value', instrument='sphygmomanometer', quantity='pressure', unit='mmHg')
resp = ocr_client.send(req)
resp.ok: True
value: 170 mmHg
